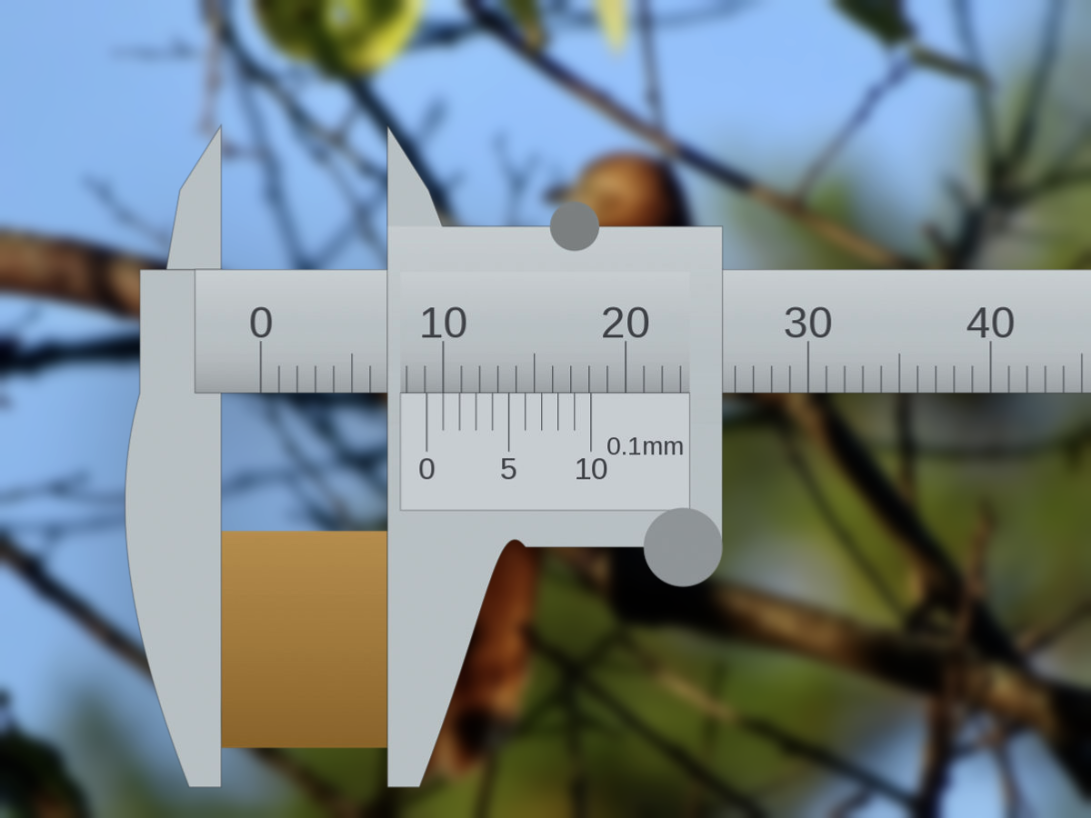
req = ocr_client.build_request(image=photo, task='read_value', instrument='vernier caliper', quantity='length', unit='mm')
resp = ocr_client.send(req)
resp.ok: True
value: 9.1 mm
